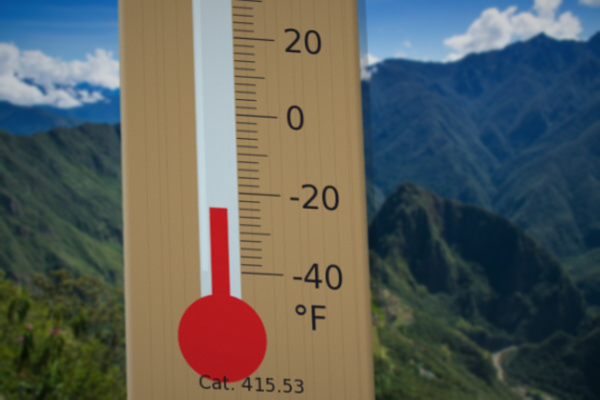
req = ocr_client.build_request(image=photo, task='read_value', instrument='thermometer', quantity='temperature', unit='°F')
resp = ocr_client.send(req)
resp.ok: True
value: -24 °F
